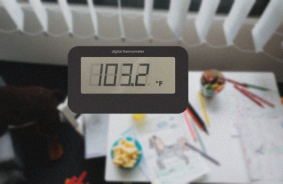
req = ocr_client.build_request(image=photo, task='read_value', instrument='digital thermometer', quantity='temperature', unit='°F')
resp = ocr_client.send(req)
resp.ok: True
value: 103.2 °F
